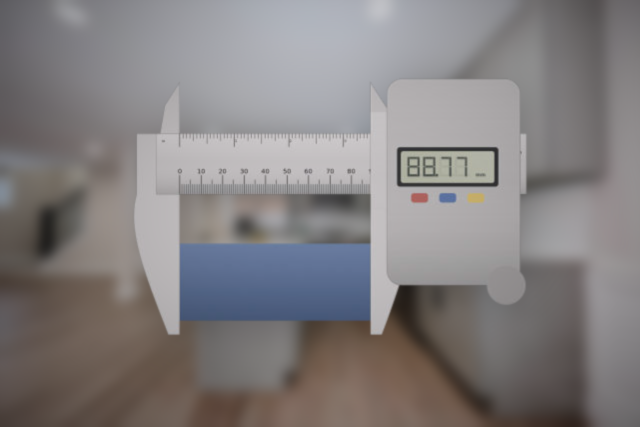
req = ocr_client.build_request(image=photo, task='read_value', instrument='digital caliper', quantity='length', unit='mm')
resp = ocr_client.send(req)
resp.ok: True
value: 88.77 mm
